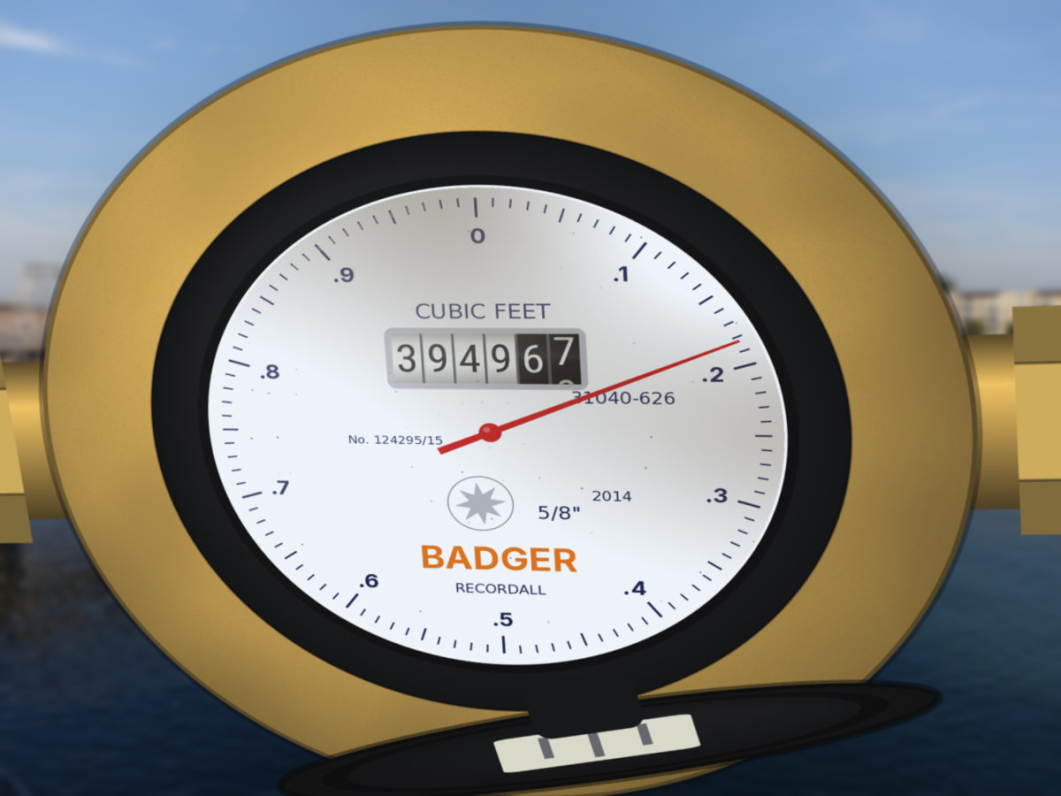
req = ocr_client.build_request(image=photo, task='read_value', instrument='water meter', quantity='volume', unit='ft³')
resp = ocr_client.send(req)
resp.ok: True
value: 394967.18 ft³
